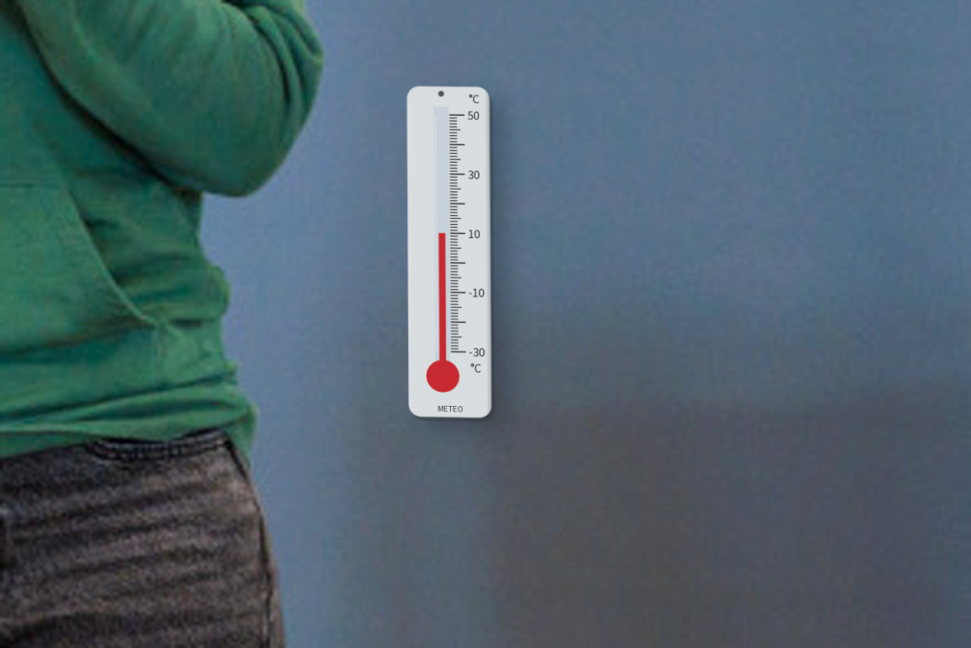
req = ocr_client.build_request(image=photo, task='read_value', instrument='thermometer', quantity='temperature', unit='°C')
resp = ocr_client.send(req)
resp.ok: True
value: 10 °C
